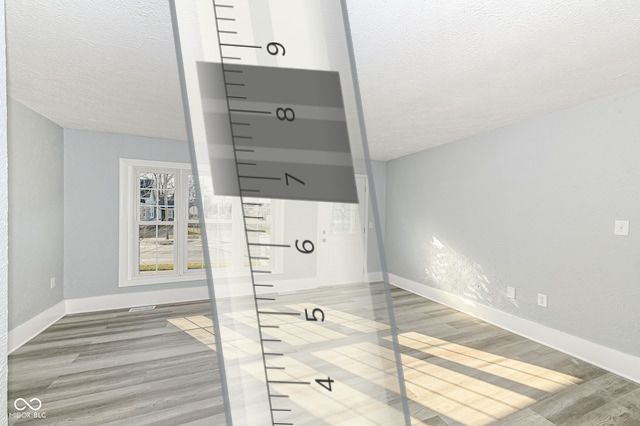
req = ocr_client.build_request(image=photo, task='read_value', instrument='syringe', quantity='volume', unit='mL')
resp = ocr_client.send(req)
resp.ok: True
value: 6.7 mL
